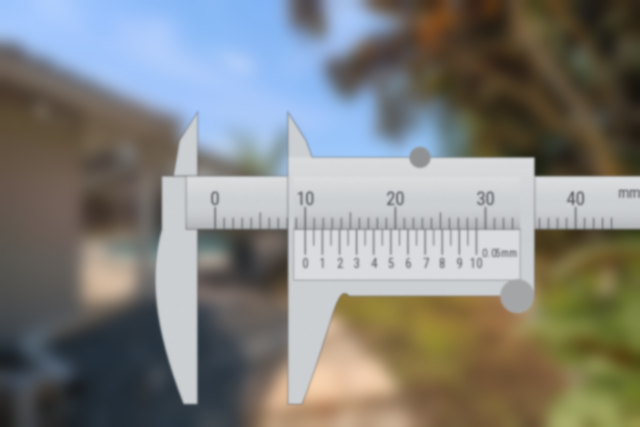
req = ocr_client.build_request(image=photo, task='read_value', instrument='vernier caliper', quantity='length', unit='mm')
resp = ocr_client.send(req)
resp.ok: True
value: 10.0 mm
